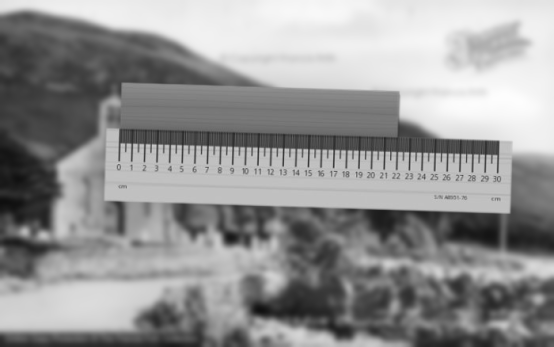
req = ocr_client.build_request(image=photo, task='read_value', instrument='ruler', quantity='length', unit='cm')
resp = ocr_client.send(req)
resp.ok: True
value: 22 cm
